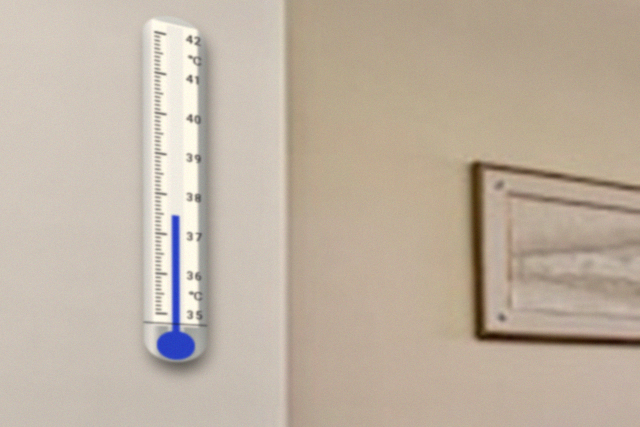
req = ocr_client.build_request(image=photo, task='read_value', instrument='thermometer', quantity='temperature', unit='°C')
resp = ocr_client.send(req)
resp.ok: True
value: 37.5 °C
